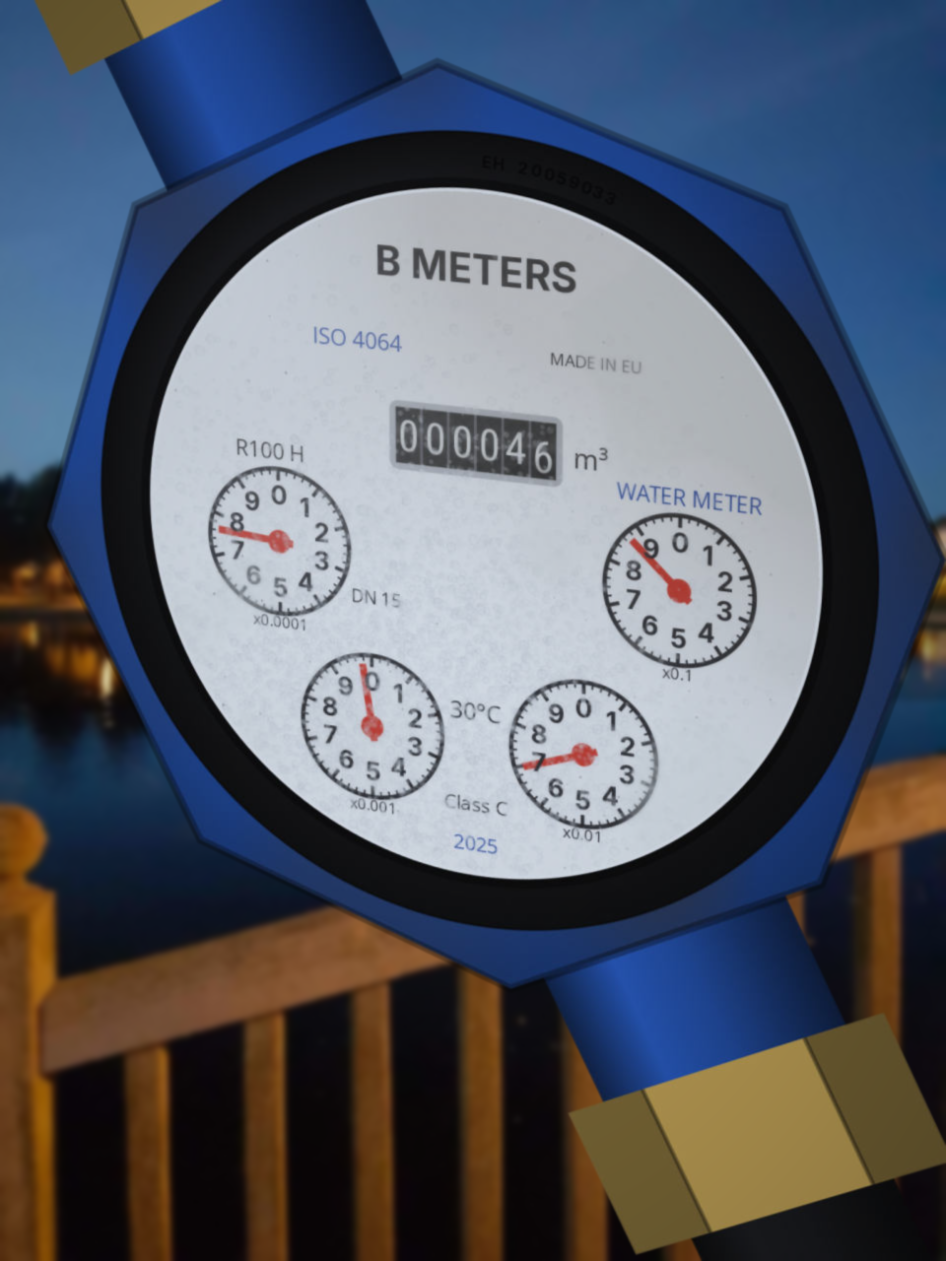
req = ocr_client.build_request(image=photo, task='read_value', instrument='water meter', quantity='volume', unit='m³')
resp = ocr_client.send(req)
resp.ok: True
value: 45.8697 m³
